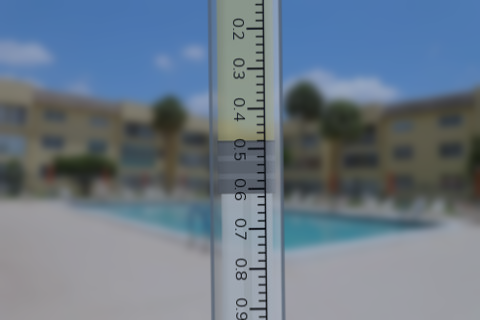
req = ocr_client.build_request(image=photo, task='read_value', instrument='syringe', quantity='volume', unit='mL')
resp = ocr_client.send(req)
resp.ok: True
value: 0.48 mL
